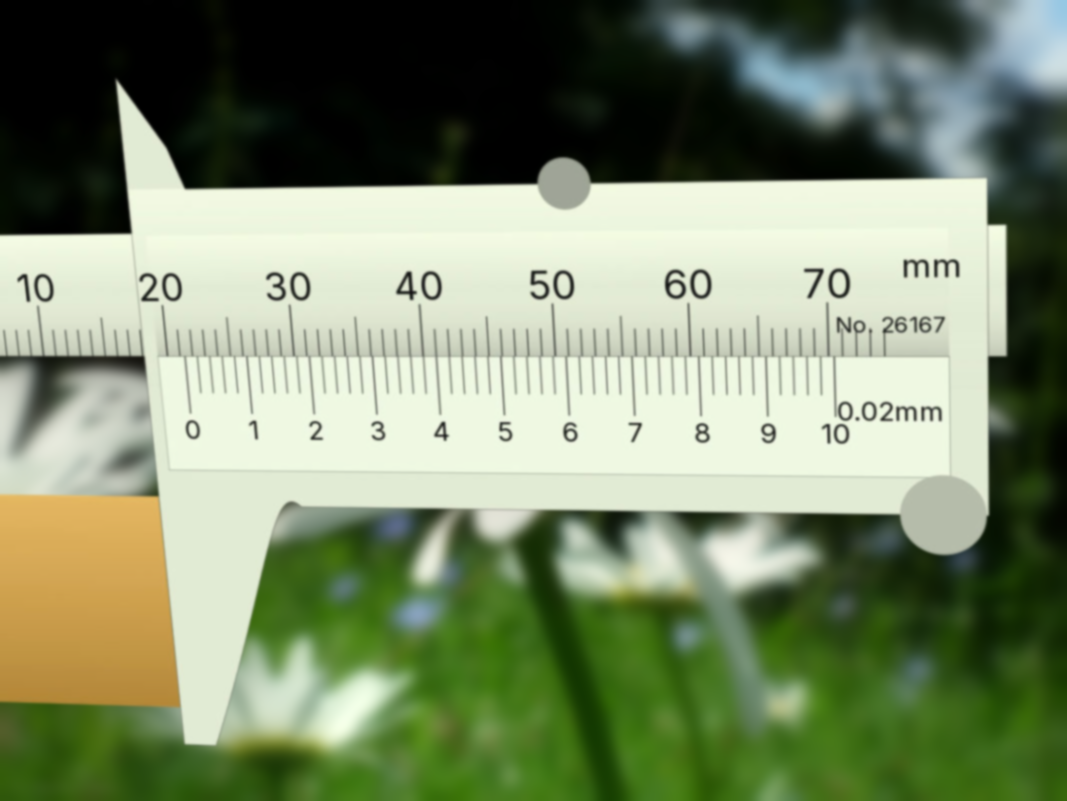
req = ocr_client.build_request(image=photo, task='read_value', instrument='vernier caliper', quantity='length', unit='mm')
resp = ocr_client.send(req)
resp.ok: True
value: 21.4 mm
